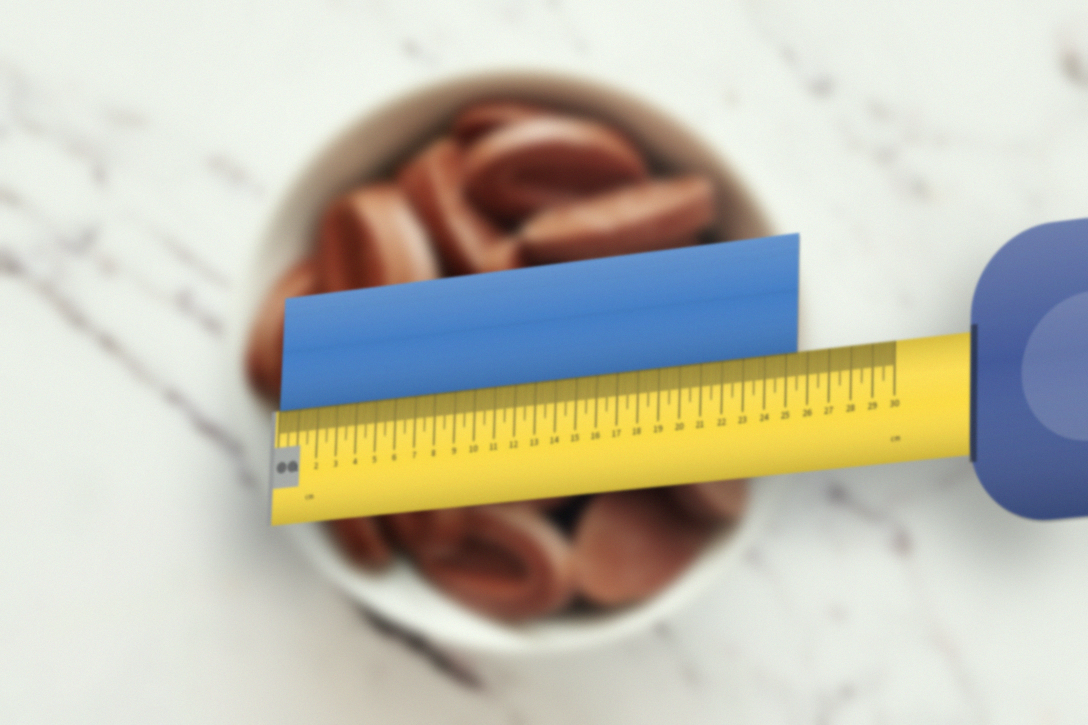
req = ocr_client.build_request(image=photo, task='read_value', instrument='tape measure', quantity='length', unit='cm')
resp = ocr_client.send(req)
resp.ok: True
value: 25.5 cm
